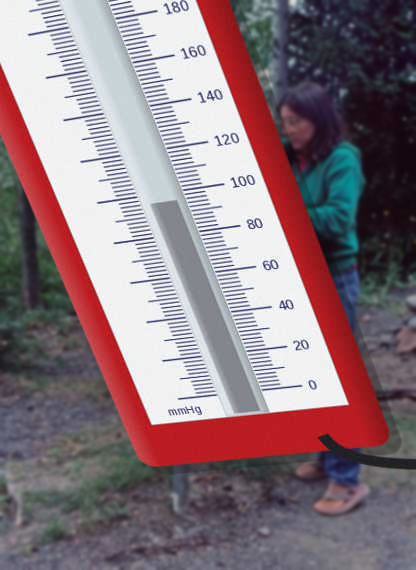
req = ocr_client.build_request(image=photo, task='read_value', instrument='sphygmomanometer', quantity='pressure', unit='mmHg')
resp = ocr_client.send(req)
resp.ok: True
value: 96 mmHg
